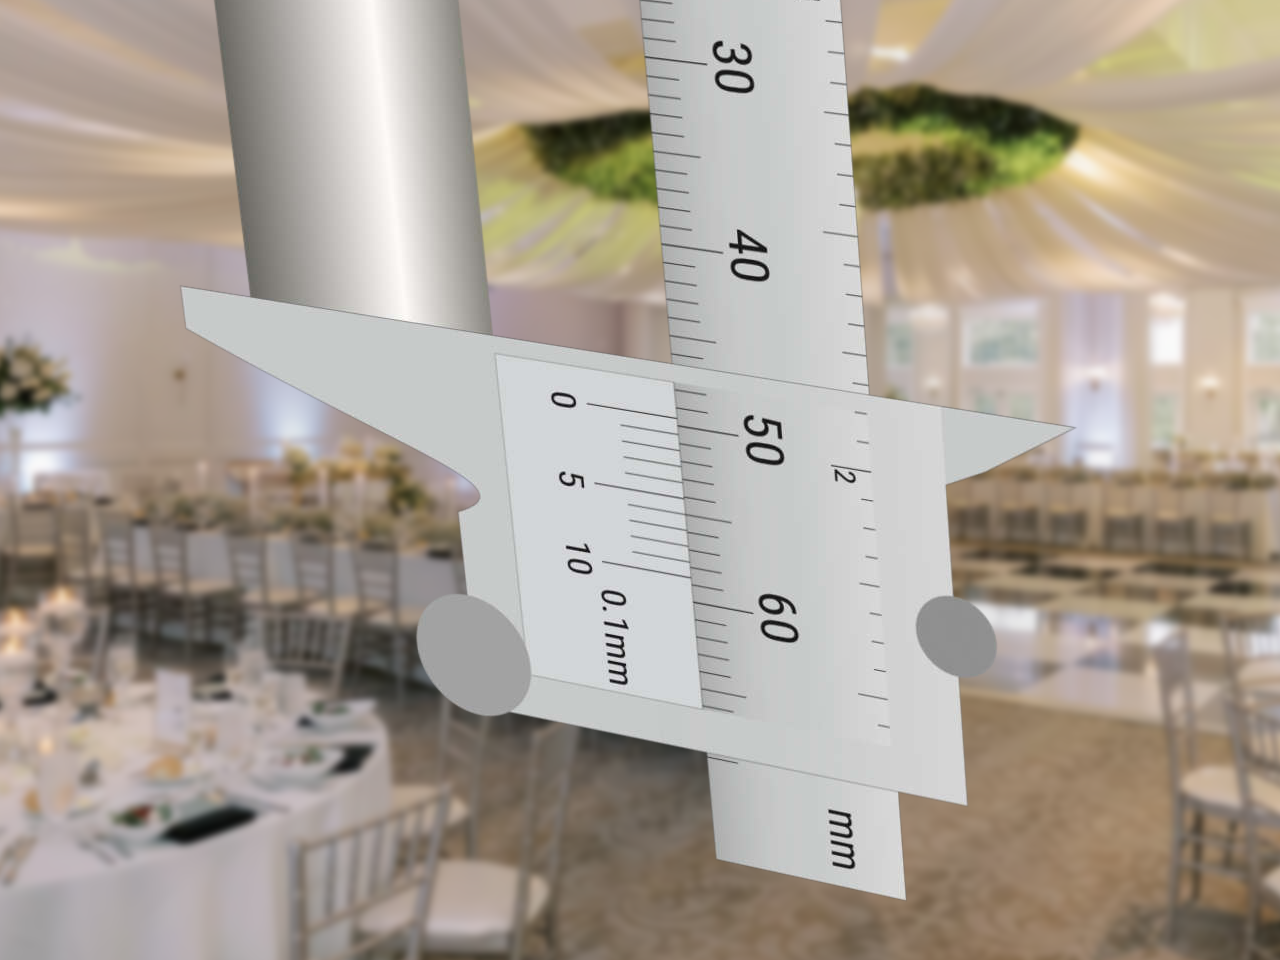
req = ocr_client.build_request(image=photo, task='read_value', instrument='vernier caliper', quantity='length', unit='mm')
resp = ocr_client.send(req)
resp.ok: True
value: 49.6 mm
